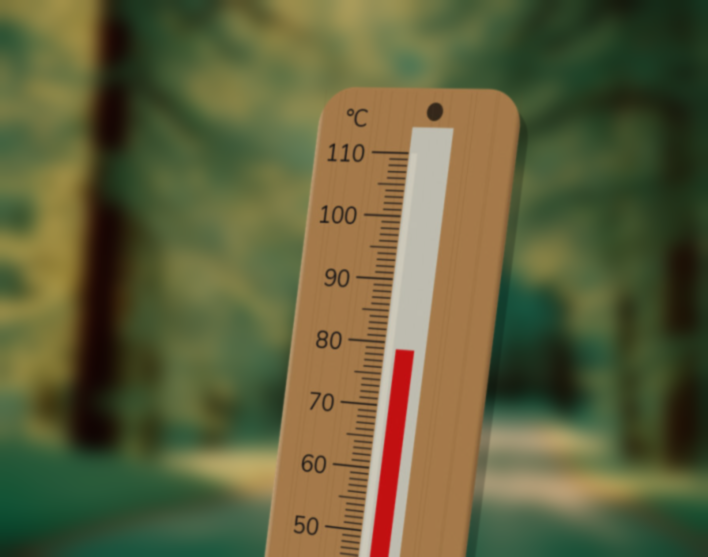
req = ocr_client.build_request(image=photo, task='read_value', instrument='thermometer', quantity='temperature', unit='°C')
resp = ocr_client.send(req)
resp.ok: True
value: 79 °C
